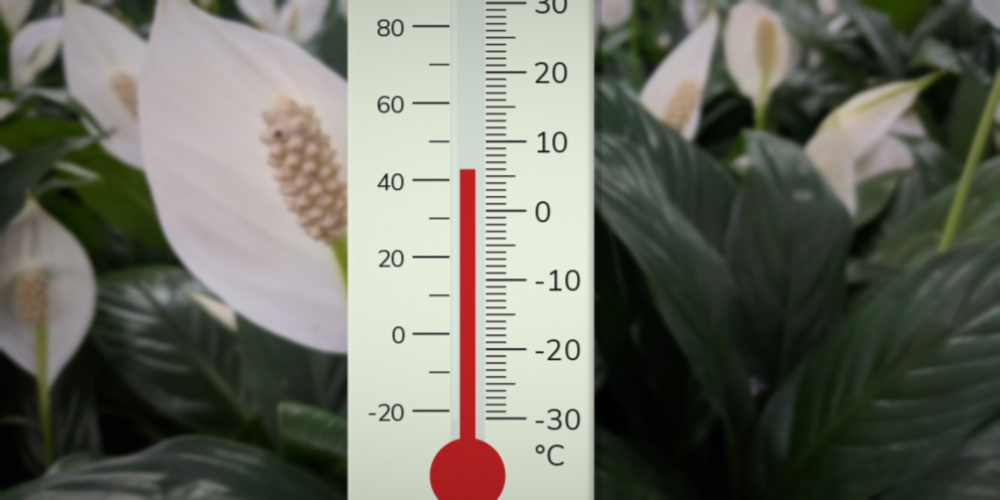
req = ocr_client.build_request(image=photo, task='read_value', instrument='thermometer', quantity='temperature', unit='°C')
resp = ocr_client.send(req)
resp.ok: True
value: 6 °C
